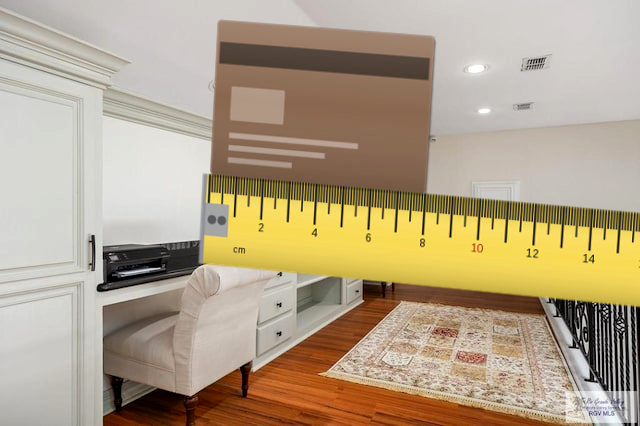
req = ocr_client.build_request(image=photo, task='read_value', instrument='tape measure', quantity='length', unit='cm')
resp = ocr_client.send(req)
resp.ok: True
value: 8 cm
